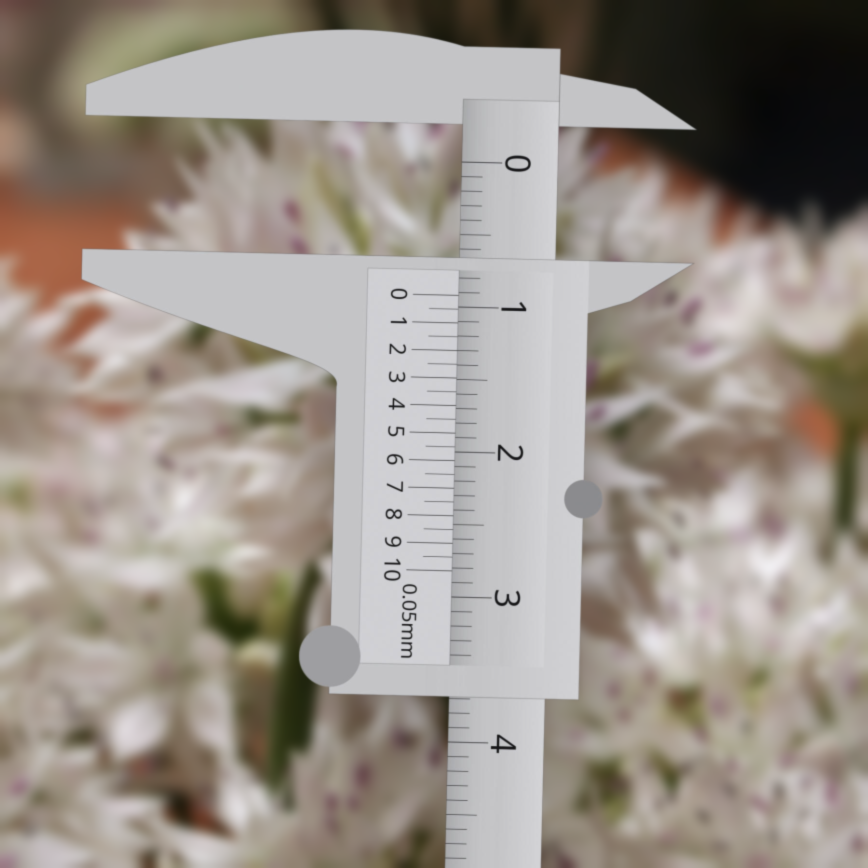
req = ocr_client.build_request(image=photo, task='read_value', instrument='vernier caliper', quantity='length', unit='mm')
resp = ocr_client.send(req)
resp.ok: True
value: 9.2 mm
